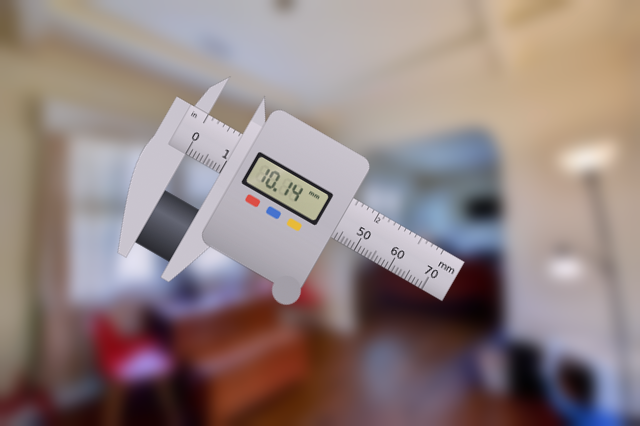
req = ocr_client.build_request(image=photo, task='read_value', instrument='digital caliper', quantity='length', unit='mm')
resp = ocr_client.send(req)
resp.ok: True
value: 10.14 mm
